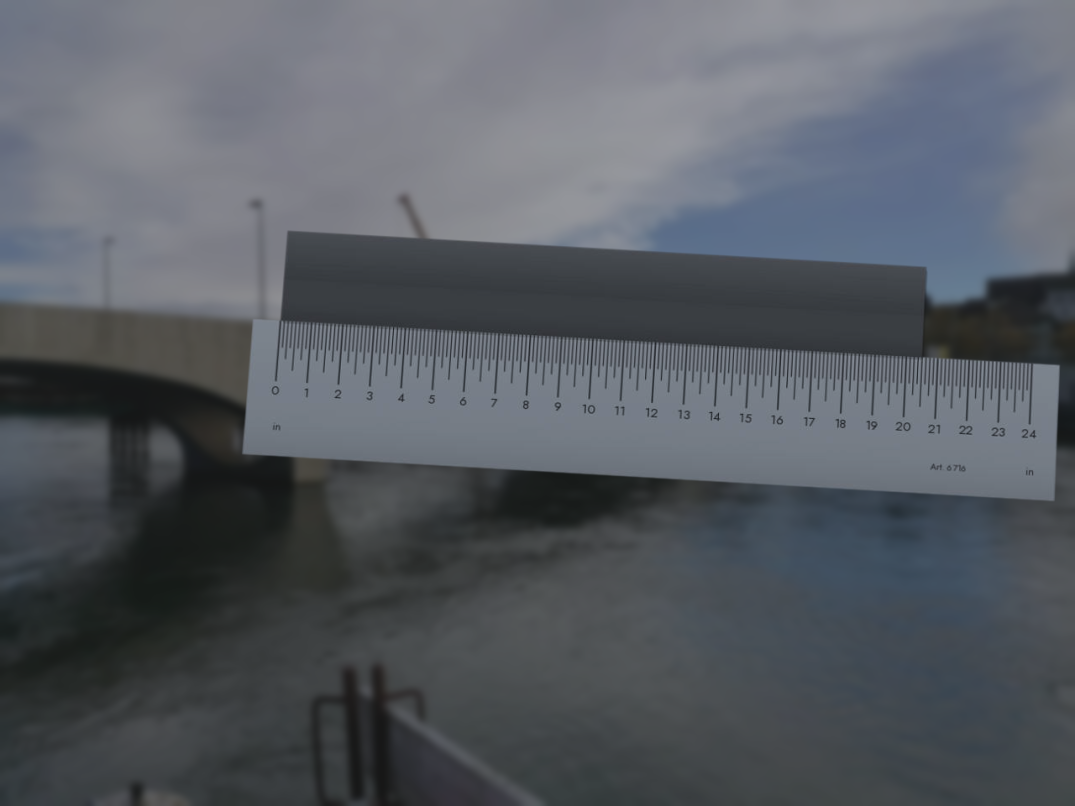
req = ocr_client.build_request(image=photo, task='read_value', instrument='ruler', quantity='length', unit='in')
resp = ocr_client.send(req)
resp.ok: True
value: 20.5 in
